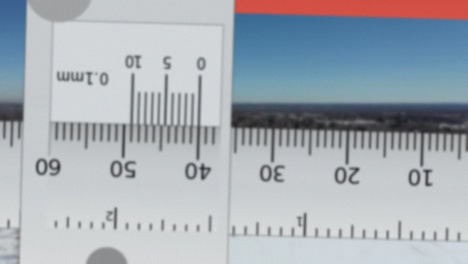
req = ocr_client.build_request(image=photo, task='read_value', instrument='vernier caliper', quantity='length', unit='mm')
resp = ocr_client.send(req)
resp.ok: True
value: 40.0 mm
